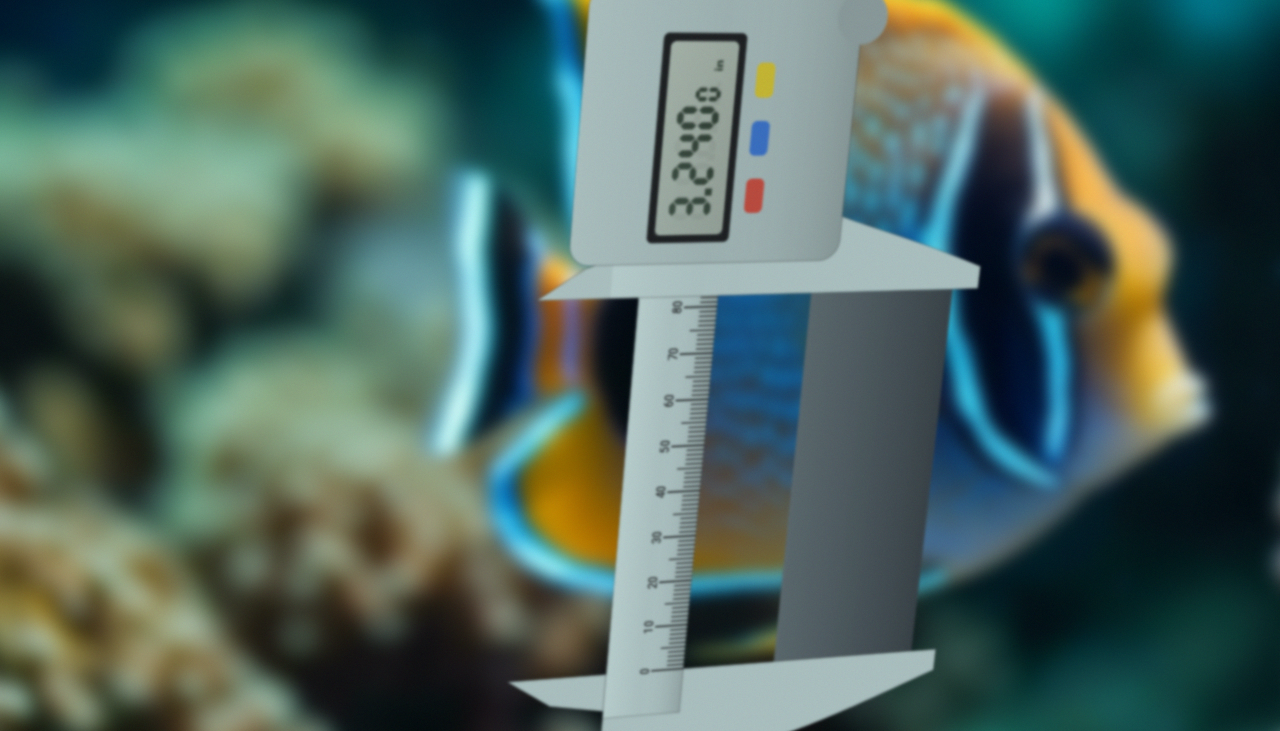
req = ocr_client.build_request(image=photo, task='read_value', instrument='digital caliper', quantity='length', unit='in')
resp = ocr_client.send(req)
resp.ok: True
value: 3.2400 in
